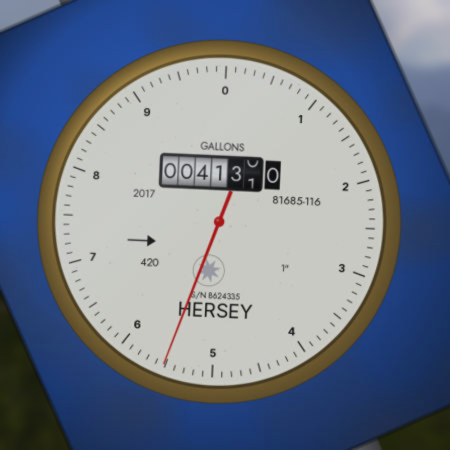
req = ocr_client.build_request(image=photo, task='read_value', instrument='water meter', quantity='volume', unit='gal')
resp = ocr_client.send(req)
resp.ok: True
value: 41305.5 gal
